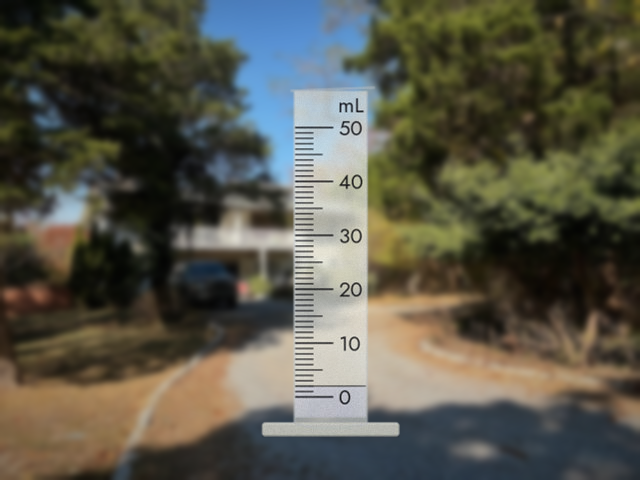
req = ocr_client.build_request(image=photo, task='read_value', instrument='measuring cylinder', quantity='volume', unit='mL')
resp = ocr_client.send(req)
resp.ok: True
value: 2 mL
